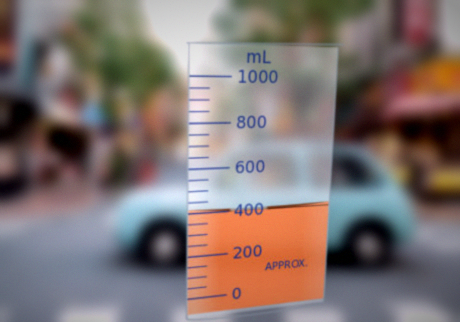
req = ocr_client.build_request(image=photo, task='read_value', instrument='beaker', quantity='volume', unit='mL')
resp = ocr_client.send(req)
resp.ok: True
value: 400 mL
